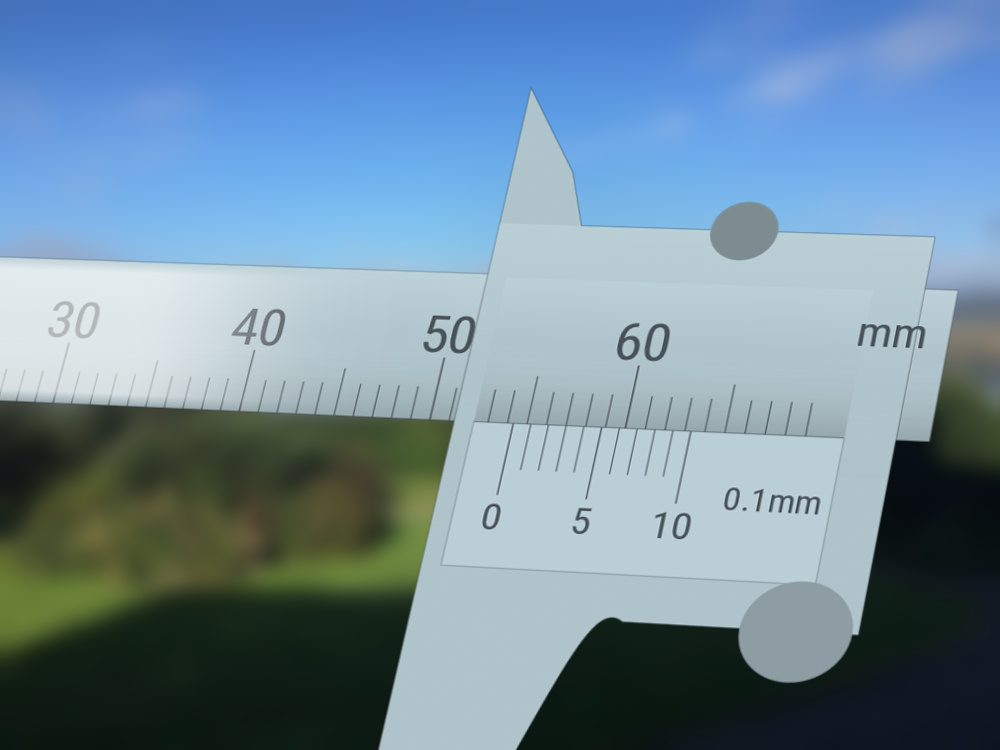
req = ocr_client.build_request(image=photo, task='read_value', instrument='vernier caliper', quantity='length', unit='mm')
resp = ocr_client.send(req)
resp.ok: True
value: 54.3 mm
